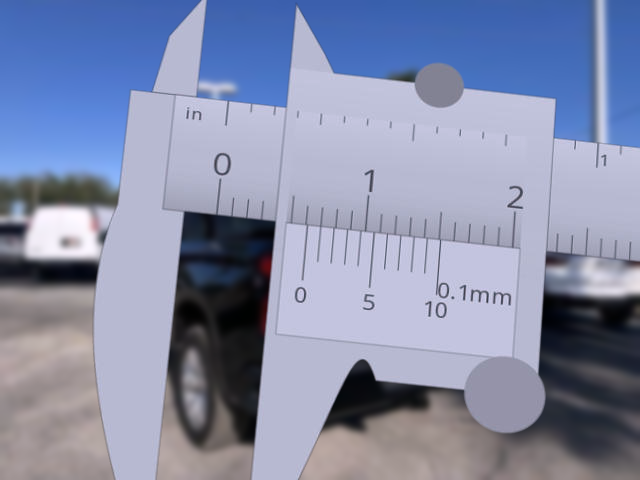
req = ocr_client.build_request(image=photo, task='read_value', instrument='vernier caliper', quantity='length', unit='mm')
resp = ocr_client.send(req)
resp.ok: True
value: 6.1 mm
